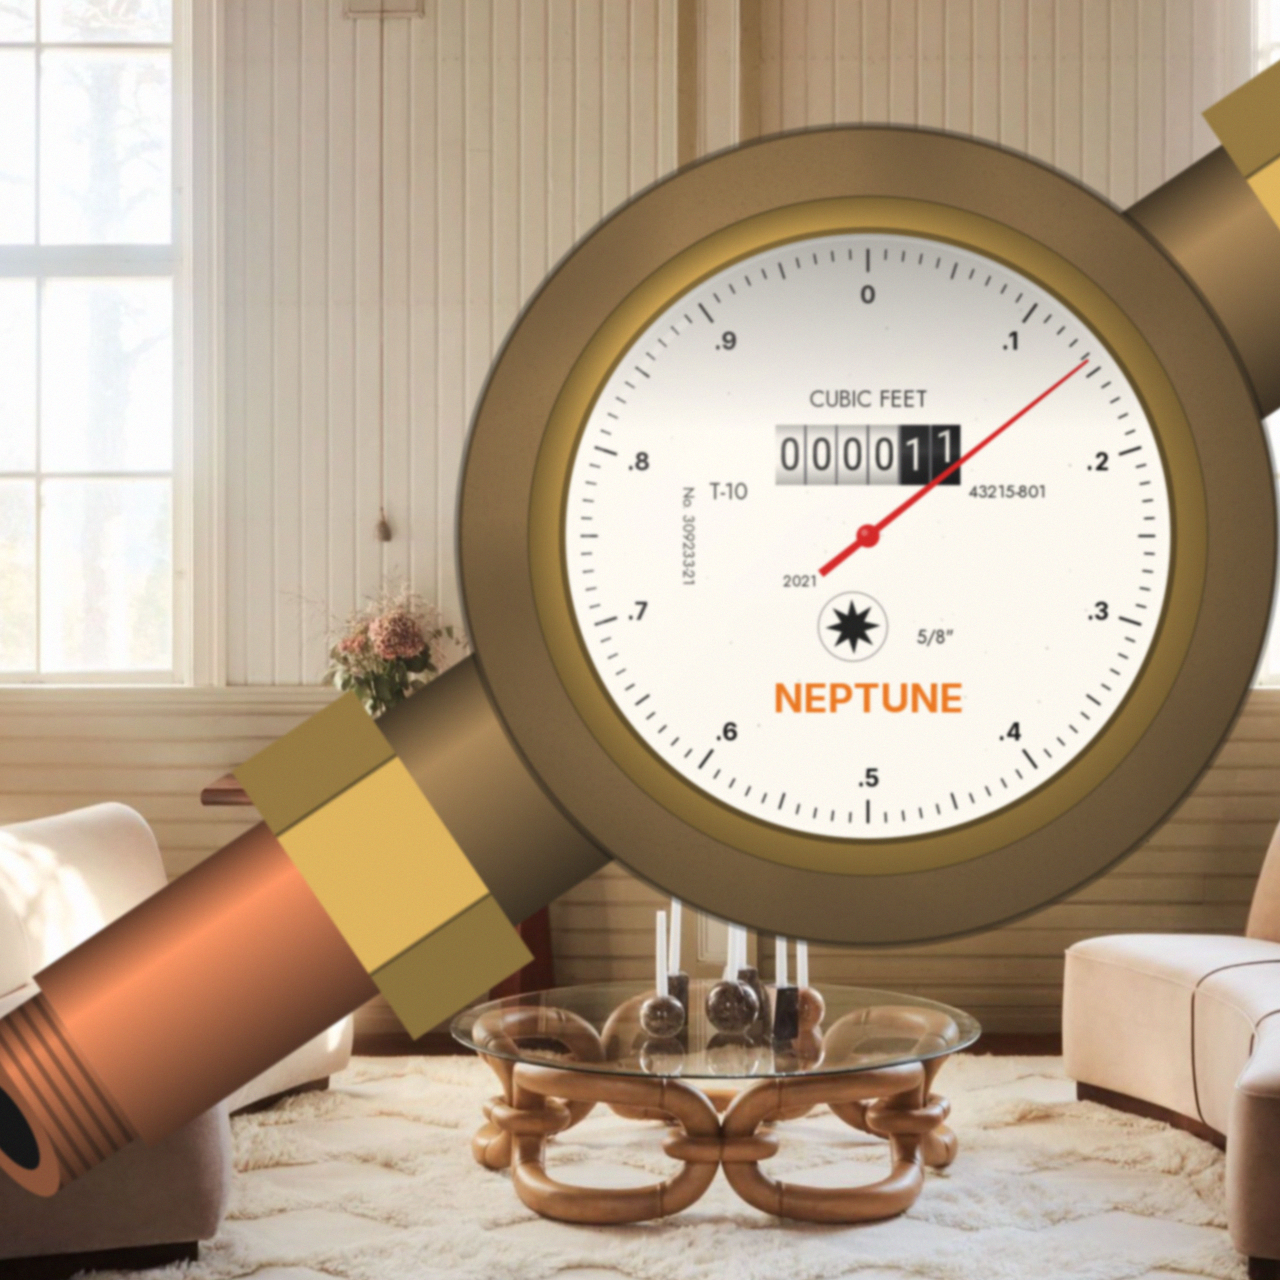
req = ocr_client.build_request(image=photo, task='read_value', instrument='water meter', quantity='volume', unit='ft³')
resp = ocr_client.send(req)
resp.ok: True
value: 11.14 ft³
